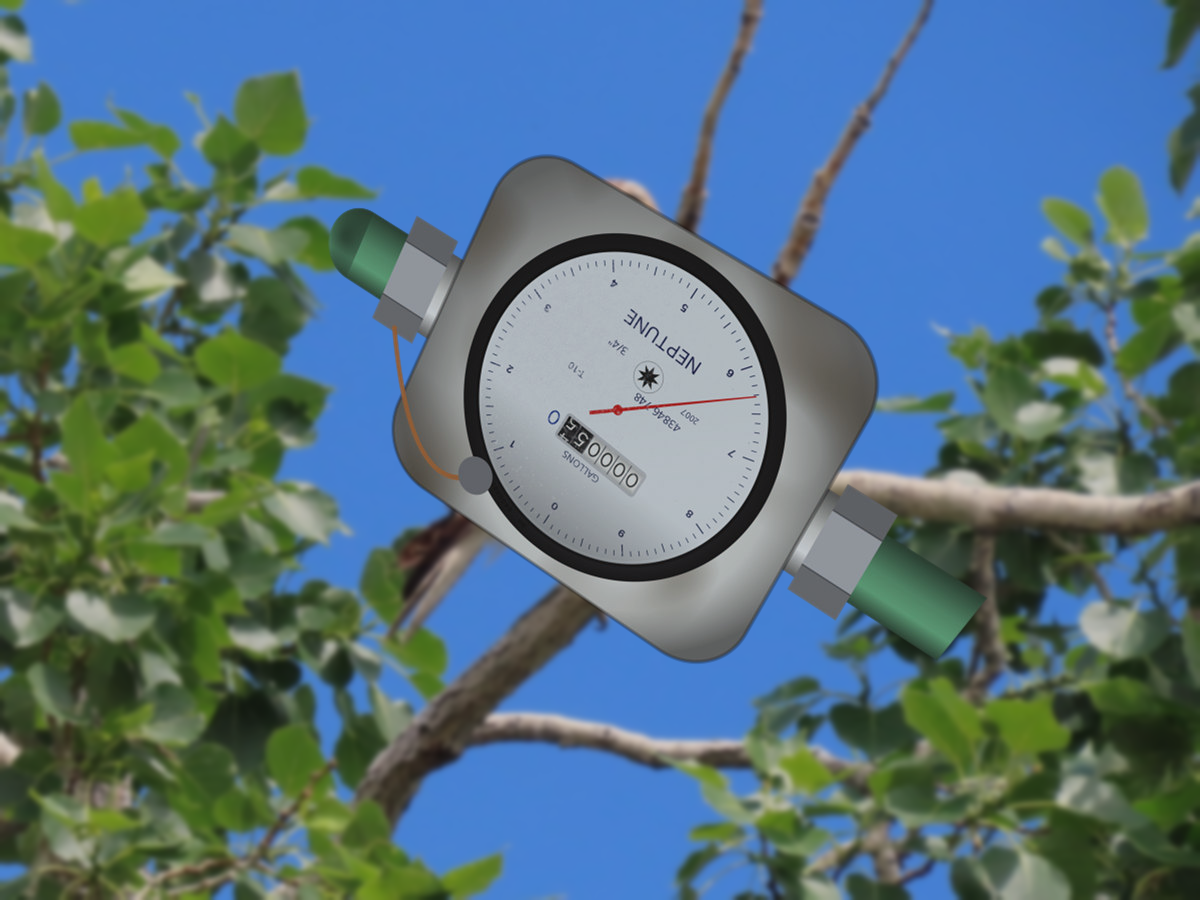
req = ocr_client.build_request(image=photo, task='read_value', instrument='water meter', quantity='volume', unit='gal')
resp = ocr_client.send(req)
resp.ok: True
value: 546.3 gal
